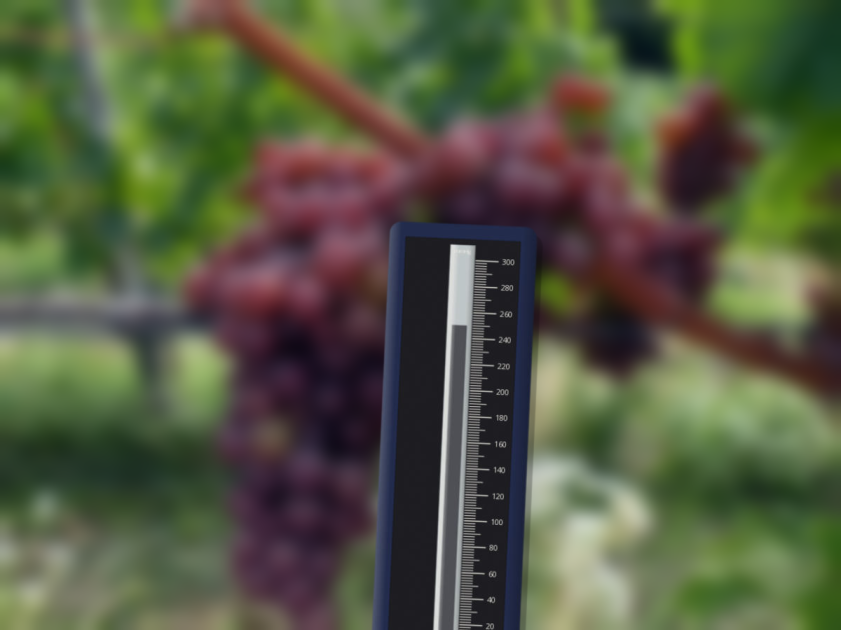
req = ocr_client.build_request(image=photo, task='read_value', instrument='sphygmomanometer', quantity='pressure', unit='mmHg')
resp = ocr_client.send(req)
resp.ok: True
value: 250 mmHg
